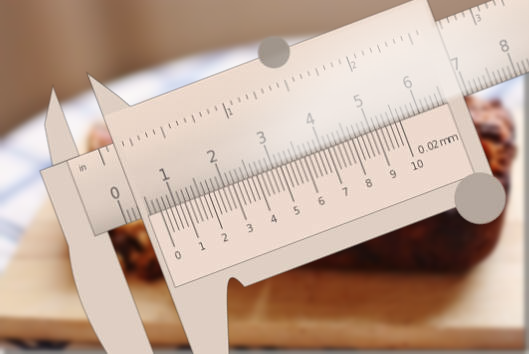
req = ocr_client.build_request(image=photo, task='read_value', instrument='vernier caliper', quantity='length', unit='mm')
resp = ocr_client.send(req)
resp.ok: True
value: 7.0 mm
